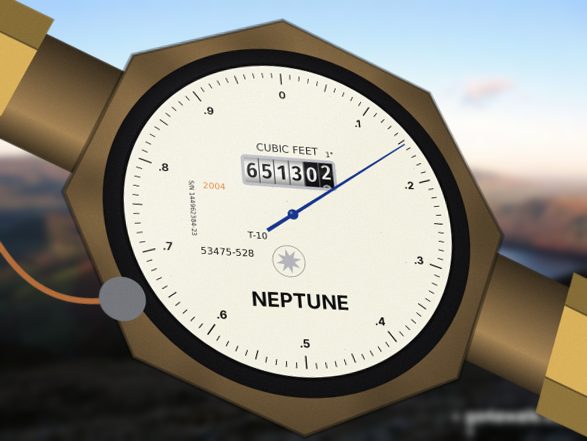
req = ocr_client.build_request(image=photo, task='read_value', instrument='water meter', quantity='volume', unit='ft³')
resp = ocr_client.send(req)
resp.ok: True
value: 651302.15 ft³
